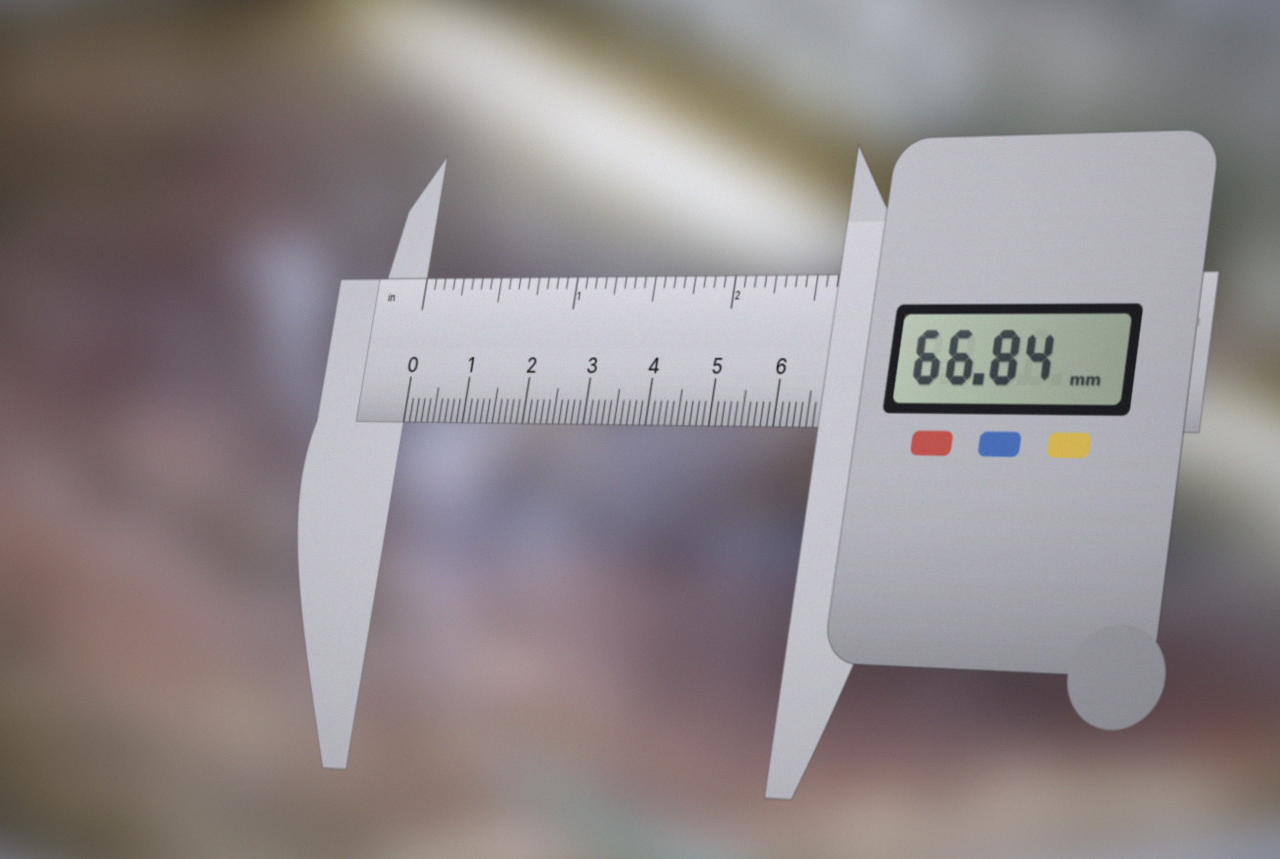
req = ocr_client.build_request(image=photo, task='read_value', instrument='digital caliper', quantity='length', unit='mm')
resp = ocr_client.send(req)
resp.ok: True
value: 66.84 mm
